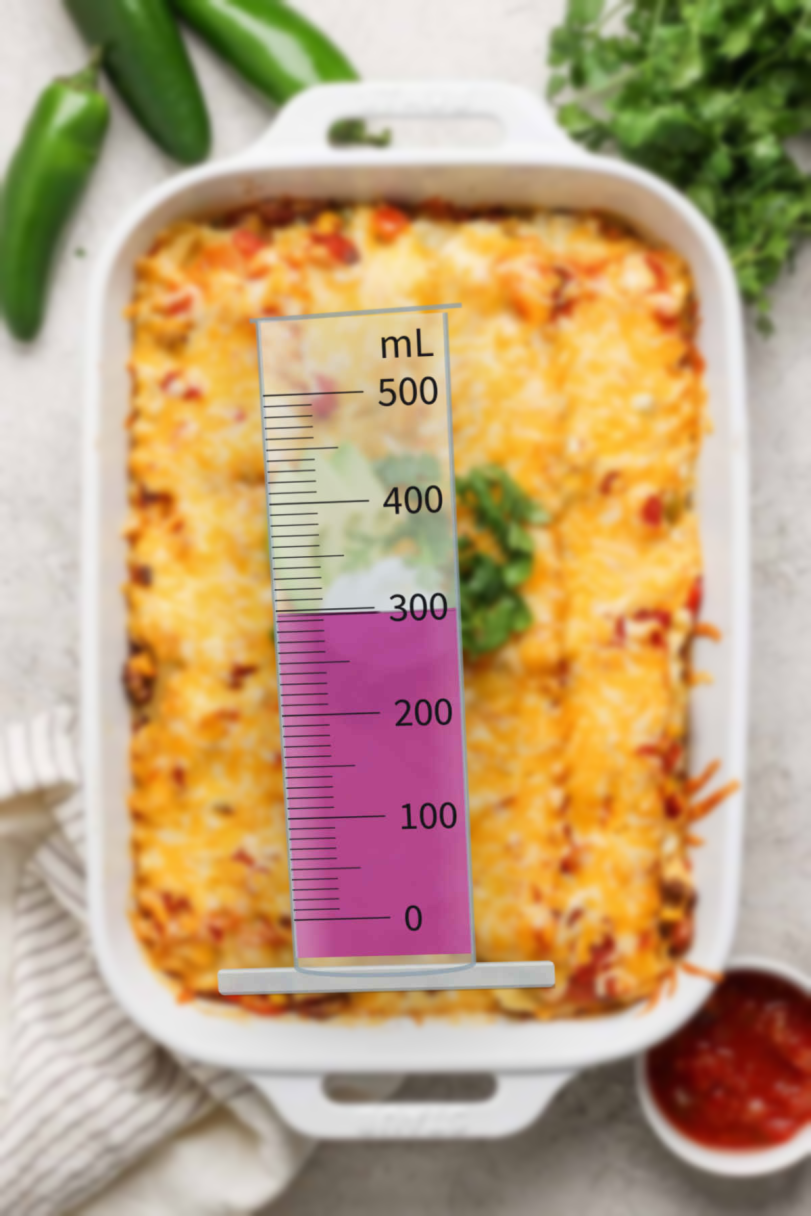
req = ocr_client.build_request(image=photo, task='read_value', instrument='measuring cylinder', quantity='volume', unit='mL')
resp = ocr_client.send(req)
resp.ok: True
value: 295 mL
